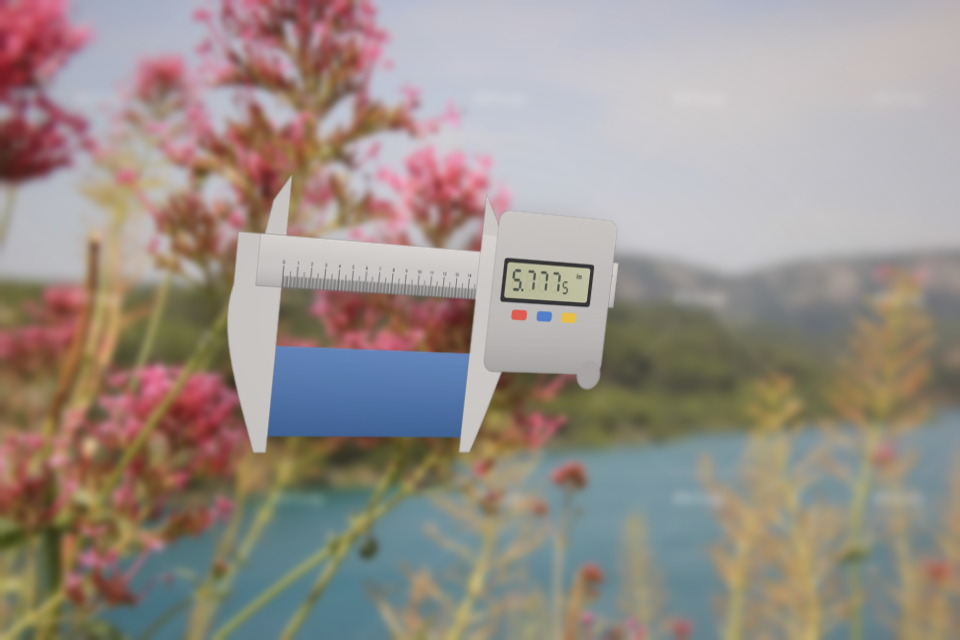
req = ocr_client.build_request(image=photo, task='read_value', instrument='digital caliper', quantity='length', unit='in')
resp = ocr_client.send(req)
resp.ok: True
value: 5.7775 in
